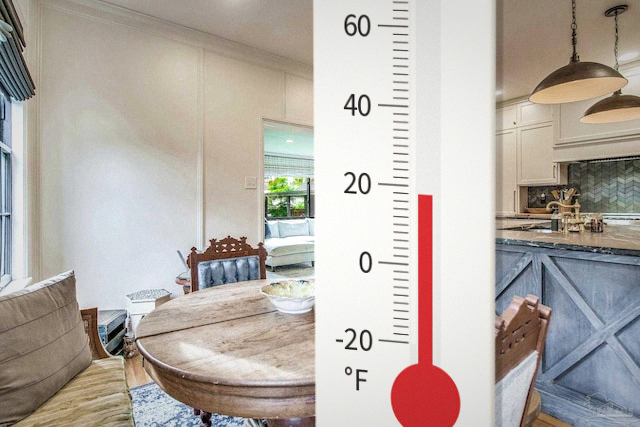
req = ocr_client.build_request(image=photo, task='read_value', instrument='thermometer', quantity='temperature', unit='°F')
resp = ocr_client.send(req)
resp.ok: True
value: 18 °F
